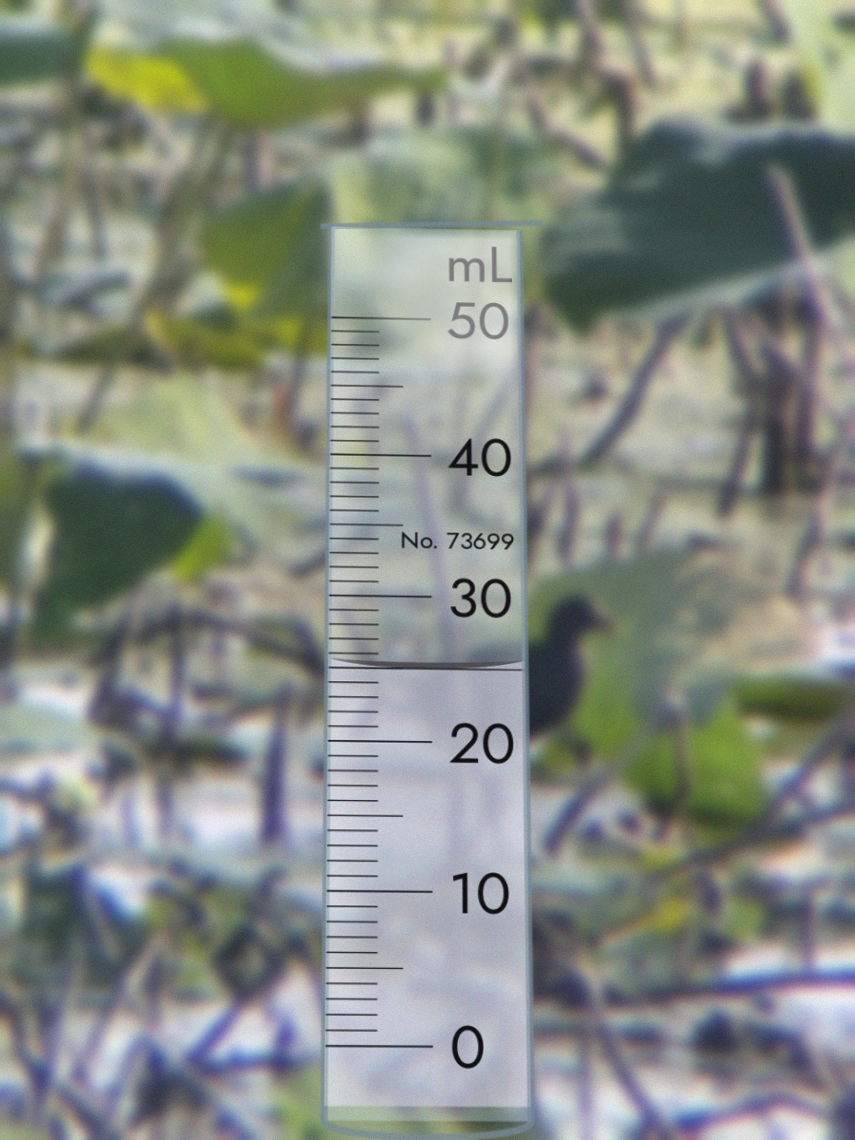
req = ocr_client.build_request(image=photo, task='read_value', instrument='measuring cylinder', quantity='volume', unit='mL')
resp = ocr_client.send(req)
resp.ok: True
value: 25 mL
